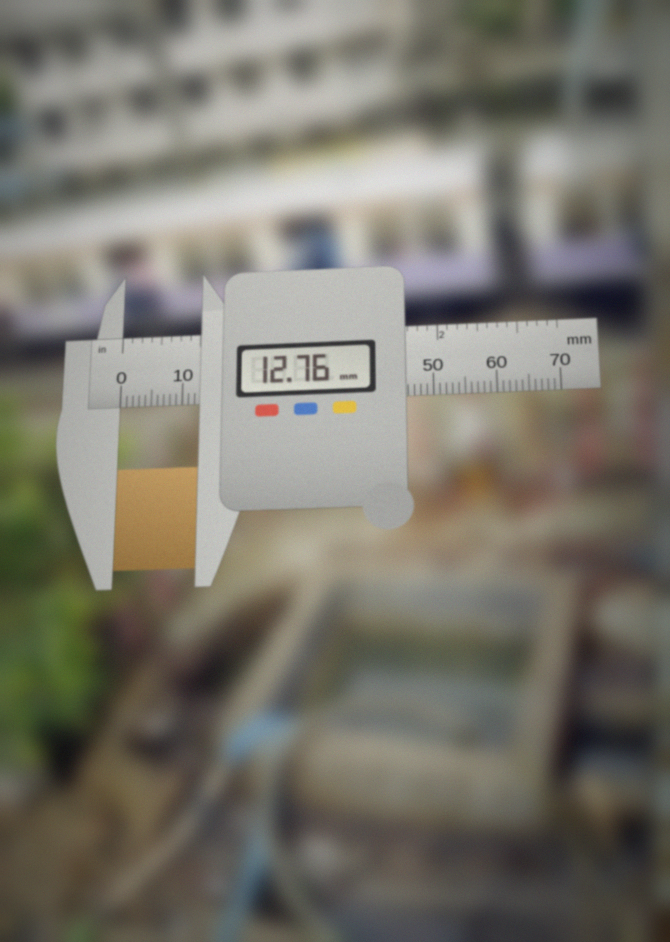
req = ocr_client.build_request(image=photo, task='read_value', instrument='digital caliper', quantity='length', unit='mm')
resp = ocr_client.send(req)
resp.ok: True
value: 12.76 mm
